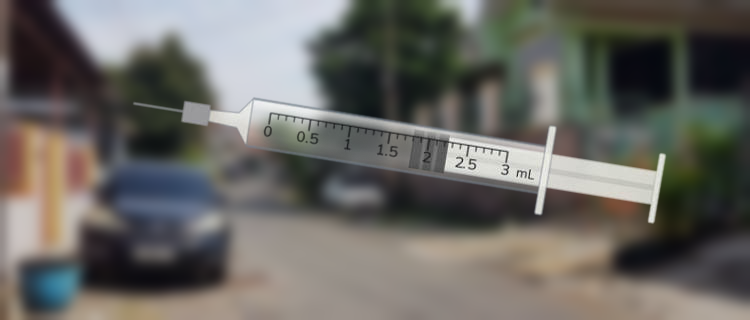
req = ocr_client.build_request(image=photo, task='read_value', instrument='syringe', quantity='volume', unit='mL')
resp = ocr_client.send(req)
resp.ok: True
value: 1.8 mL
